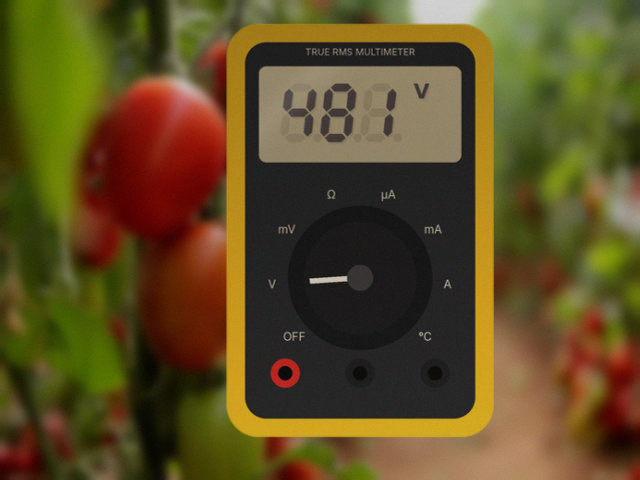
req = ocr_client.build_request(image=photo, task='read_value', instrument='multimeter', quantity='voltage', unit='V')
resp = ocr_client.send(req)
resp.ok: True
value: 481 V
